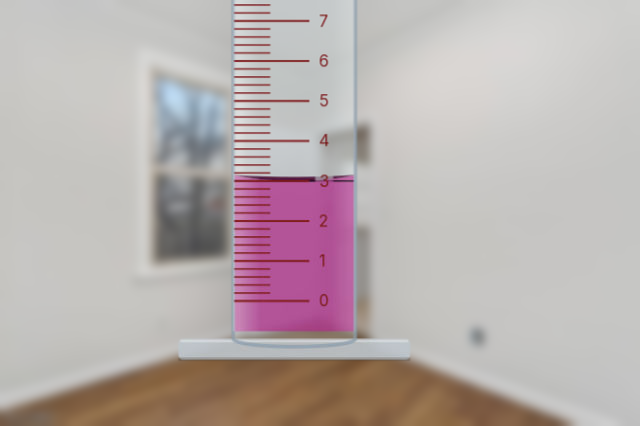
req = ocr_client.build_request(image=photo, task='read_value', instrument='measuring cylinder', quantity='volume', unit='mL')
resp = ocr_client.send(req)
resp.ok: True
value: 3 mL
